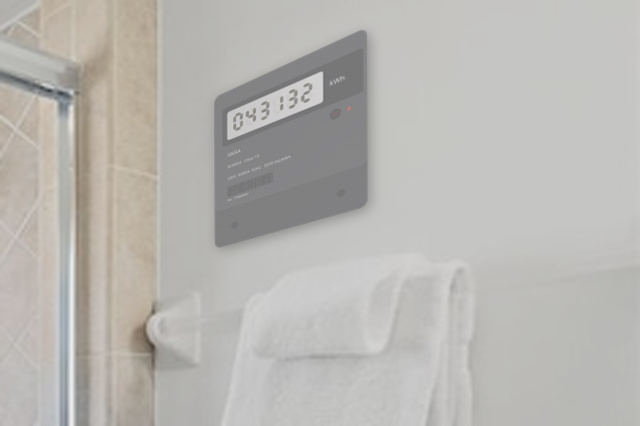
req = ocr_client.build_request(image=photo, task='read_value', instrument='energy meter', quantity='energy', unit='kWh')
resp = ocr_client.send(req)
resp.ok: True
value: 43132 kWh
